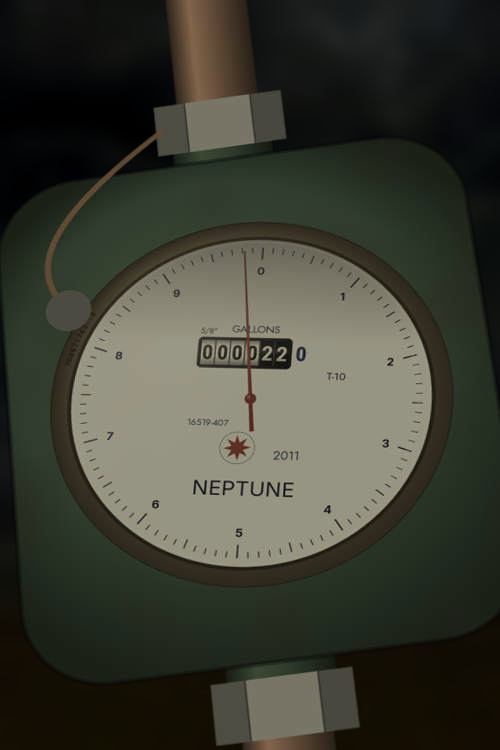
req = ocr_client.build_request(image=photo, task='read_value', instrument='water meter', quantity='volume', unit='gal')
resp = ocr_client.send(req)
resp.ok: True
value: 219.8 gal
